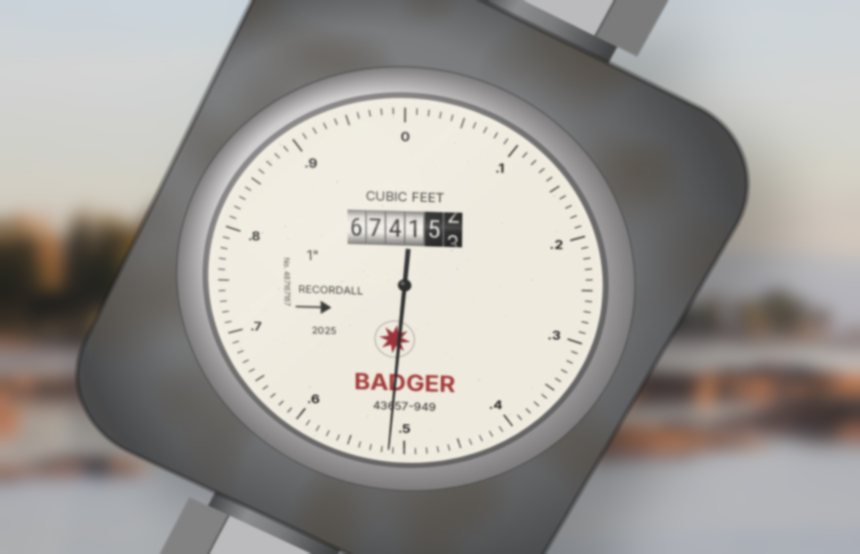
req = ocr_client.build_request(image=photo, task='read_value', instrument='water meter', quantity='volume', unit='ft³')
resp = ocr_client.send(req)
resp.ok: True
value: 674152.51 ft³
